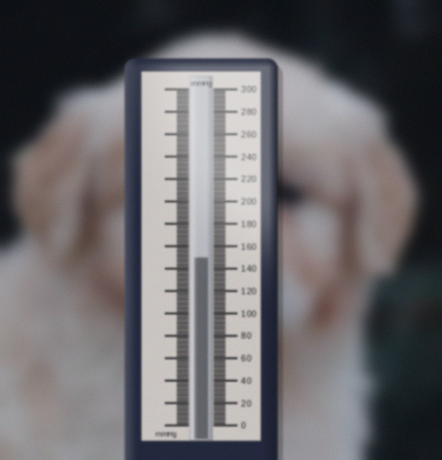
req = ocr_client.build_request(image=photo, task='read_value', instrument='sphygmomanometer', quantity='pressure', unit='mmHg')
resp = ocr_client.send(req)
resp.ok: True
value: 150 mmHg
